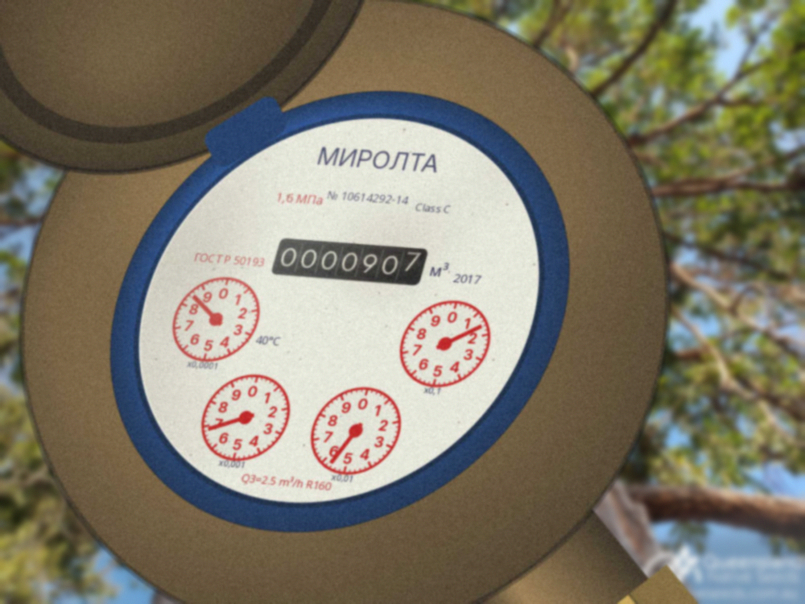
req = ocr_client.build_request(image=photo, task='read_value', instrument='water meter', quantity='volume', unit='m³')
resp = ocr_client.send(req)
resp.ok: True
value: 907.1568 m³
